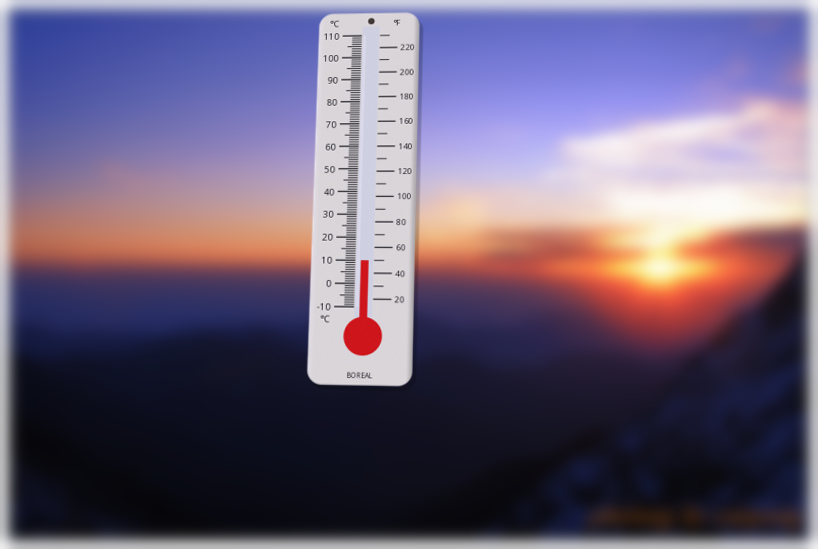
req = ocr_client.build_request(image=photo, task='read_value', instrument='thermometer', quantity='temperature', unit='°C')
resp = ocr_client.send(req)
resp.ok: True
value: 10 °C
